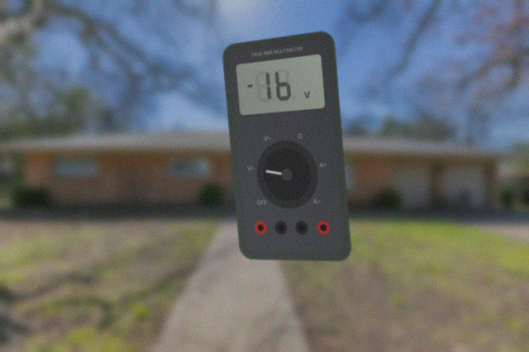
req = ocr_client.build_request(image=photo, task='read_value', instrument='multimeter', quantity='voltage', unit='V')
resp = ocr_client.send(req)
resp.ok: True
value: -16 V
